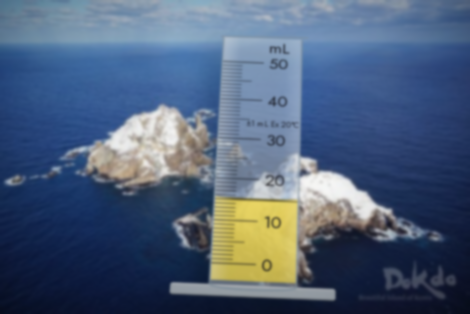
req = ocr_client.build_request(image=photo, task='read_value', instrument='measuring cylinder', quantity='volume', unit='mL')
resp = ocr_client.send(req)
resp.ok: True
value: 15 mL
